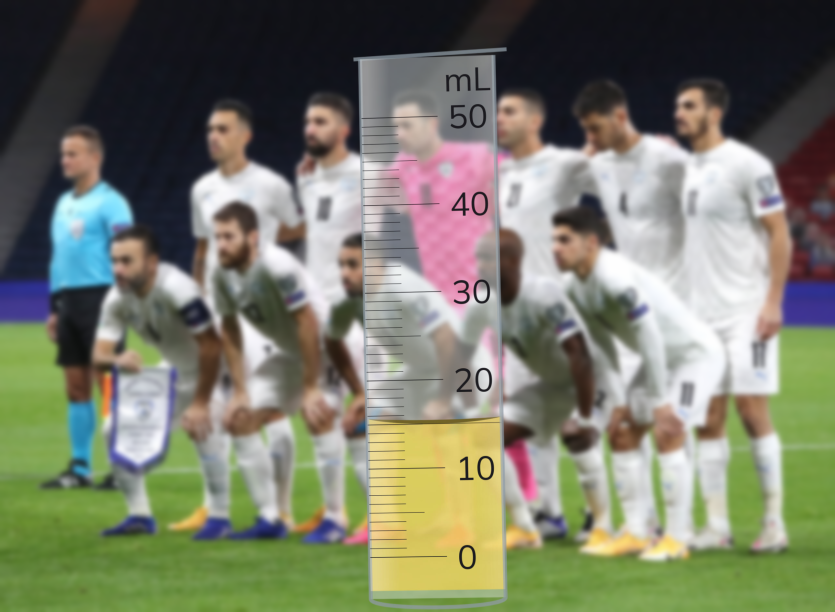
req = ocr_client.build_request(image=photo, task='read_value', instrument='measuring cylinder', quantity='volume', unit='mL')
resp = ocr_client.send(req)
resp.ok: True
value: 15 mL
